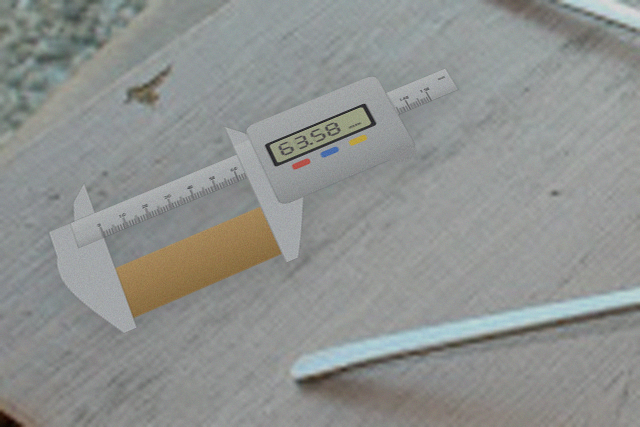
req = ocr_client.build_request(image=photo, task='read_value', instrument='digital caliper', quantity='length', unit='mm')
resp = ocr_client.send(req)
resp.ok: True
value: 63.58 mm
